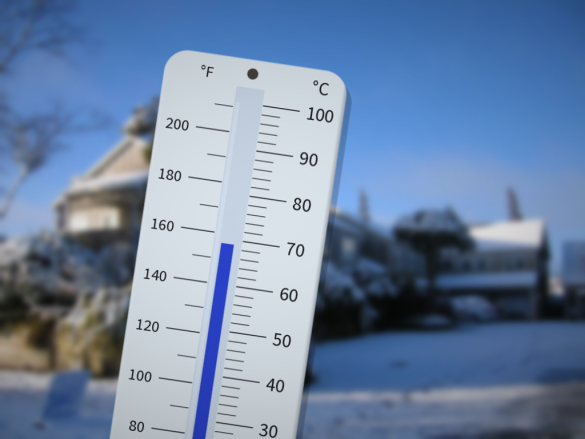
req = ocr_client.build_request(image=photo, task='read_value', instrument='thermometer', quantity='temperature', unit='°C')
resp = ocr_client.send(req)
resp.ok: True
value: 69 °C
